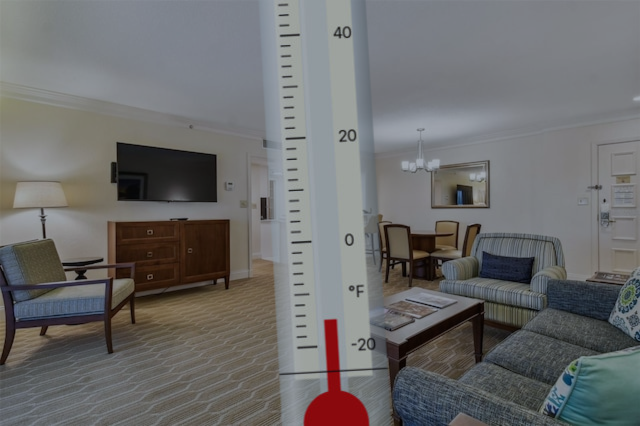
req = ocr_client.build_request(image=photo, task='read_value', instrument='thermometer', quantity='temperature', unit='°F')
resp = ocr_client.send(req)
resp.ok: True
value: -15 °F
